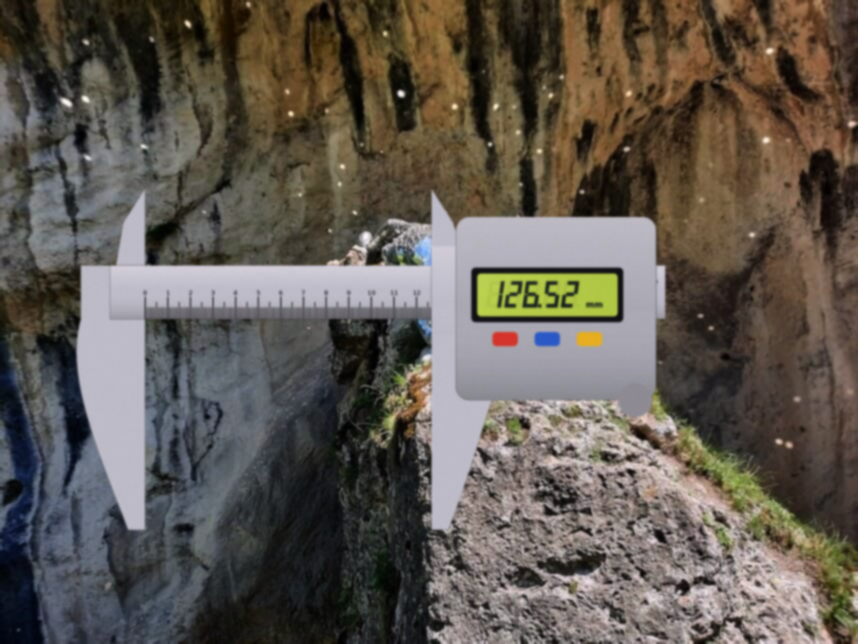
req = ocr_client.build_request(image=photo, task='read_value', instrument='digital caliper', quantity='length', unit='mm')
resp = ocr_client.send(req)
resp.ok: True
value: 126.52 mm
